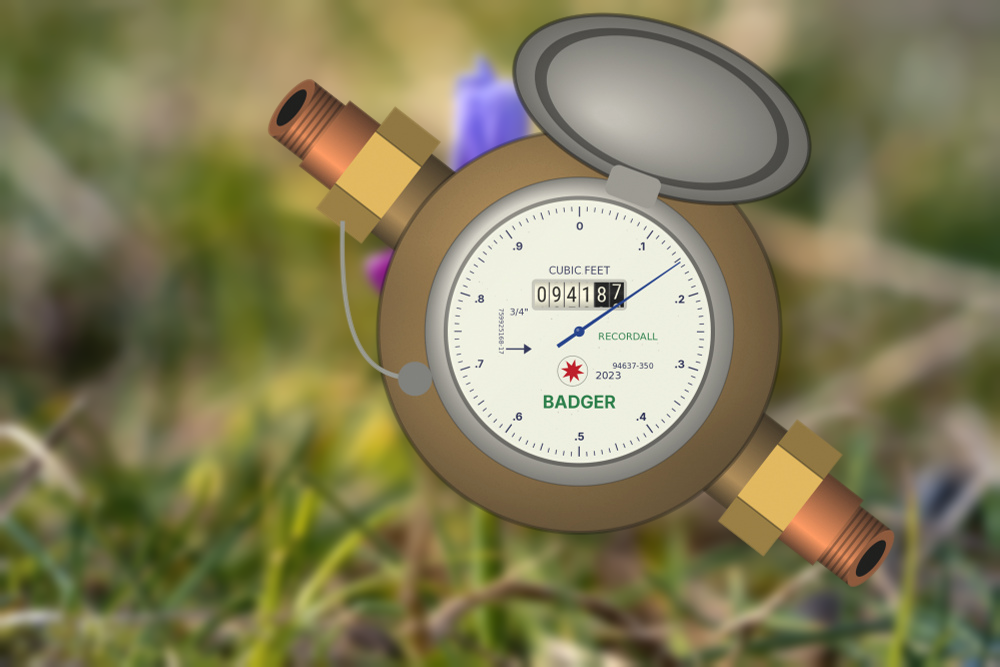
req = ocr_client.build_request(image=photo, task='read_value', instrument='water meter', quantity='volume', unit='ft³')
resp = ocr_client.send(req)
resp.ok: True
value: 94187.15 ft³
